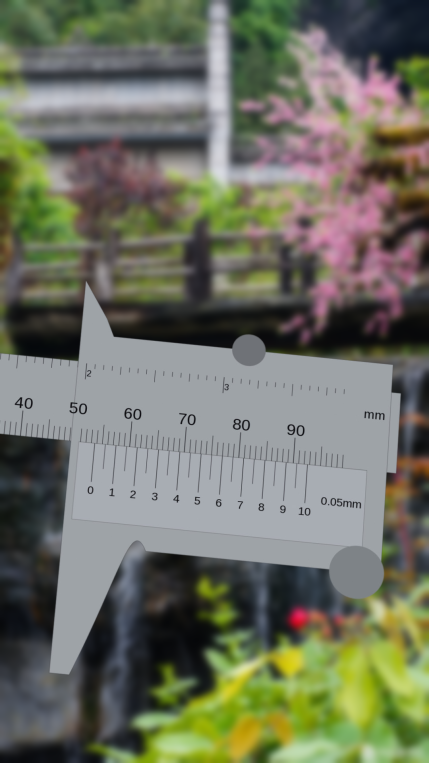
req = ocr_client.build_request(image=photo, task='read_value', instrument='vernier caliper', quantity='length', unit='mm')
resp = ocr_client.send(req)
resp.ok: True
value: 53.6 mm
